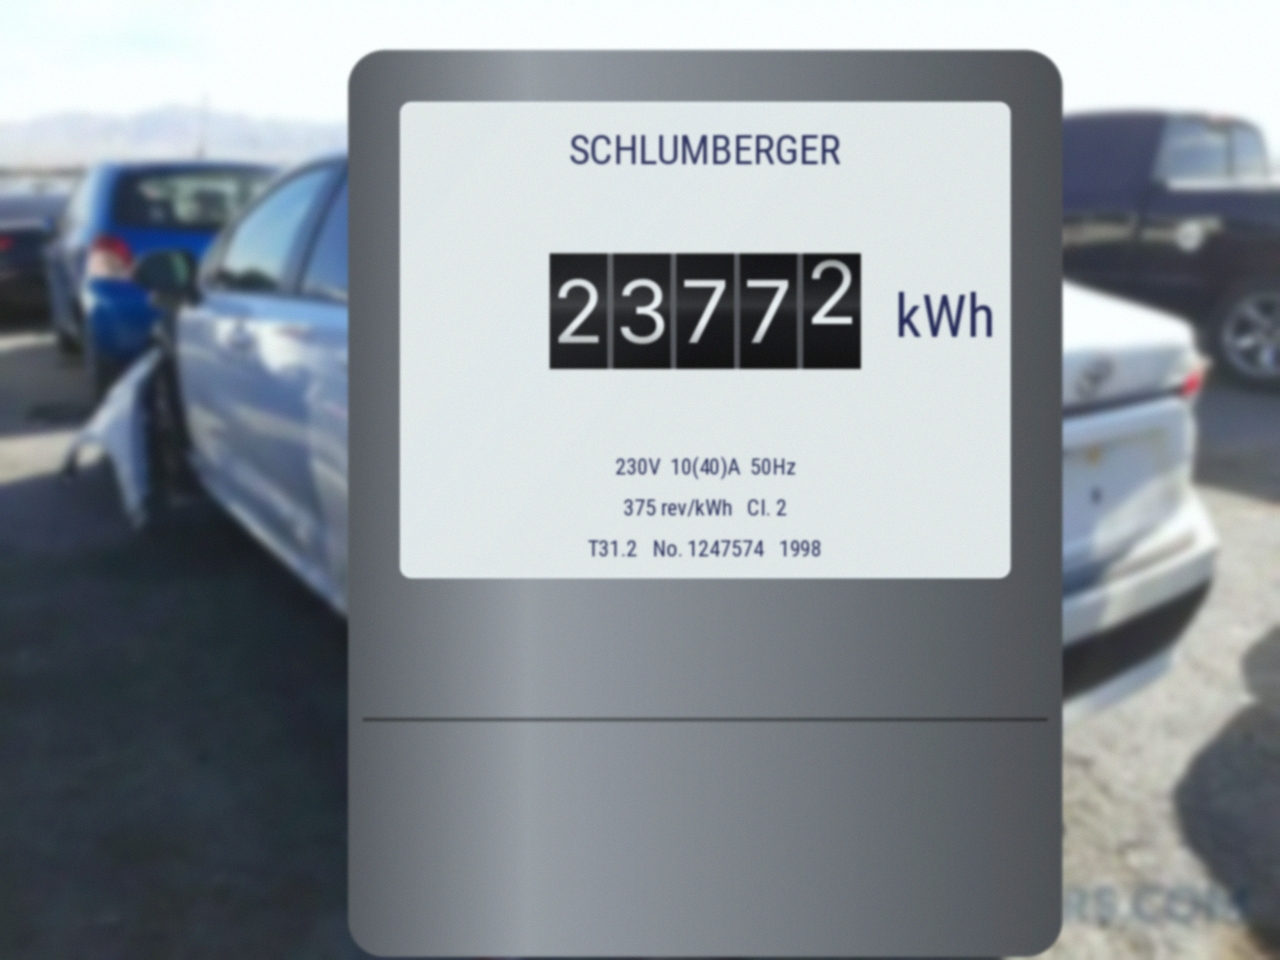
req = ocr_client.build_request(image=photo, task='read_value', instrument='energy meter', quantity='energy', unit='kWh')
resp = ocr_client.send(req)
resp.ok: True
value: 23772 kWh
